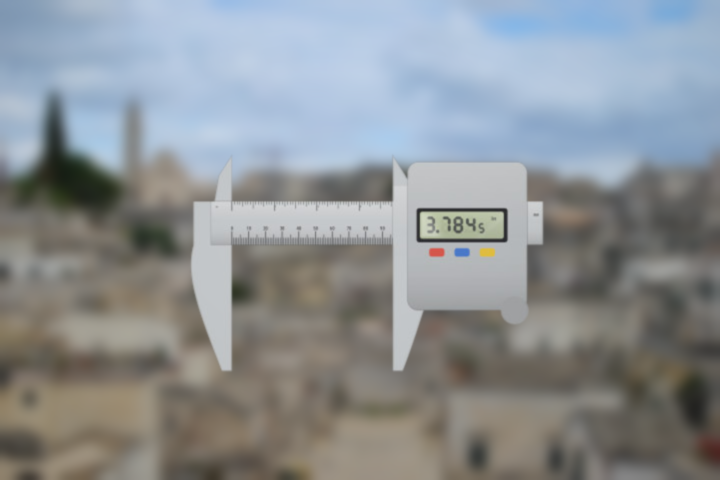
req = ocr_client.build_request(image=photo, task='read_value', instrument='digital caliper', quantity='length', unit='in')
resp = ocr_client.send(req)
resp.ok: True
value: 3.7845 in
